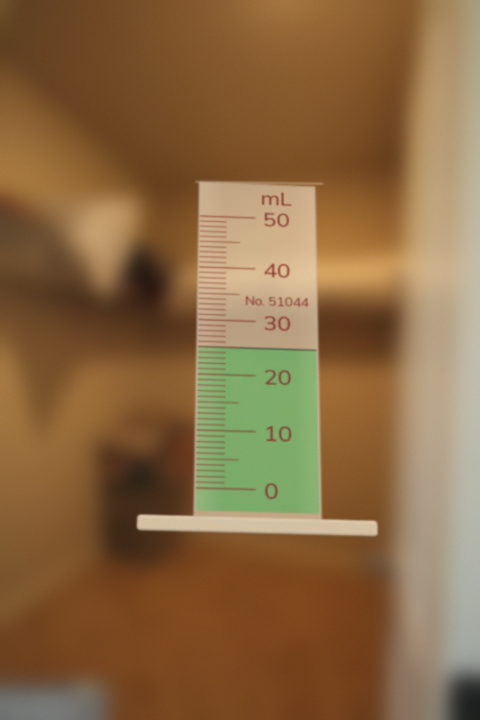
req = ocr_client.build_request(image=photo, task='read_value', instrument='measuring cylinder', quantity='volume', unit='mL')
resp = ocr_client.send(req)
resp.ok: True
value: 25 mL
